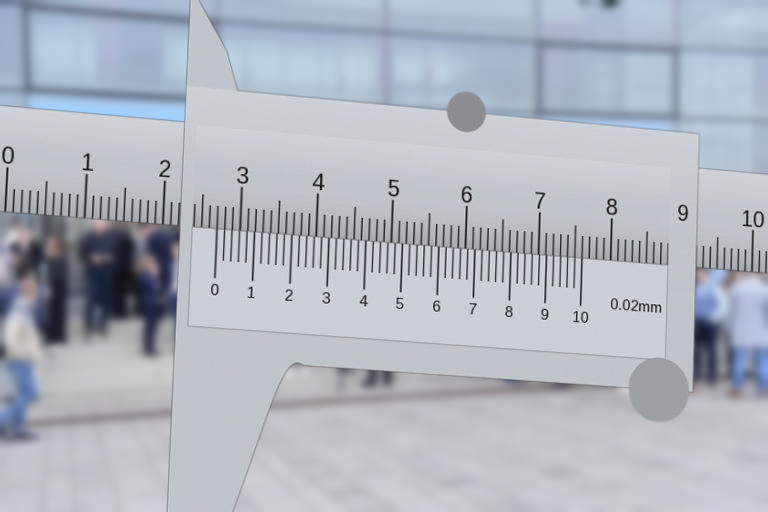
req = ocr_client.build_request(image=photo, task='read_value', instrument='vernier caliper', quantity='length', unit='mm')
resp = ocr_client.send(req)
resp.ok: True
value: 27.0 mm
